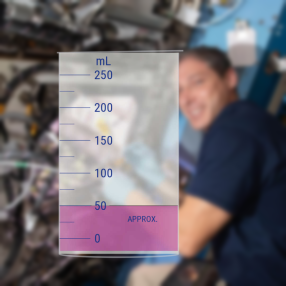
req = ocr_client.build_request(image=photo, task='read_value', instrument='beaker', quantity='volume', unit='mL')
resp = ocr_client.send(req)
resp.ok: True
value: 50 mL
